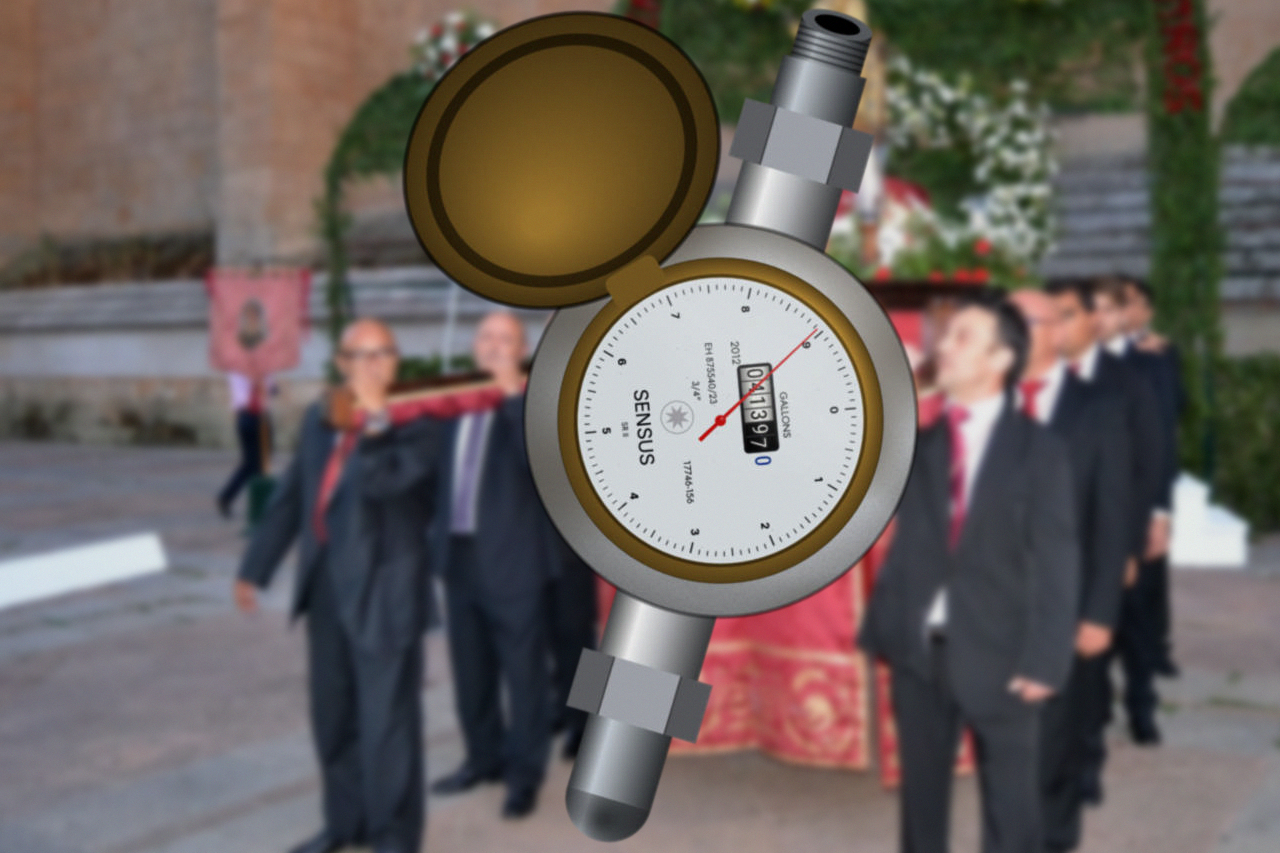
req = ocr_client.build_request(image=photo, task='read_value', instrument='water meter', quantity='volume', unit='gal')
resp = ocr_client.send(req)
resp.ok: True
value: 413968.9 gal
